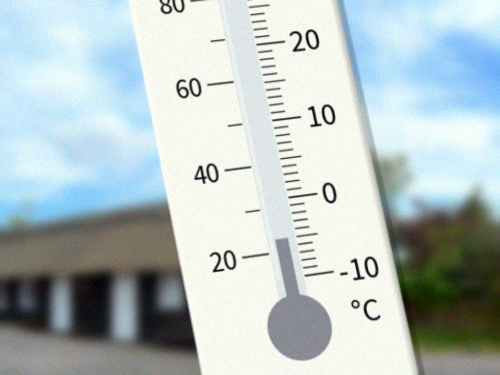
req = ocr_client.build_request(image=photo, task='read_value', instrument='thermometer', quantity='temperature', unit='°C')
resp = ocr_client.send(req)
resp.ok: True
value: -5 °C
